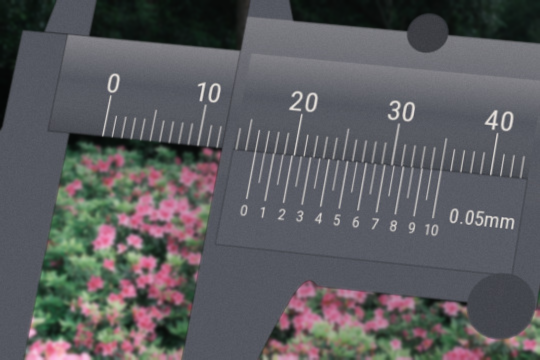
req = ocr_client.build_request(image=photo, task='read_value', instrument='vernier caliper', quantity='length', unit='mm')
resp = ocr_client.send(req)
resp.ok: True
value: 16.0 mm
